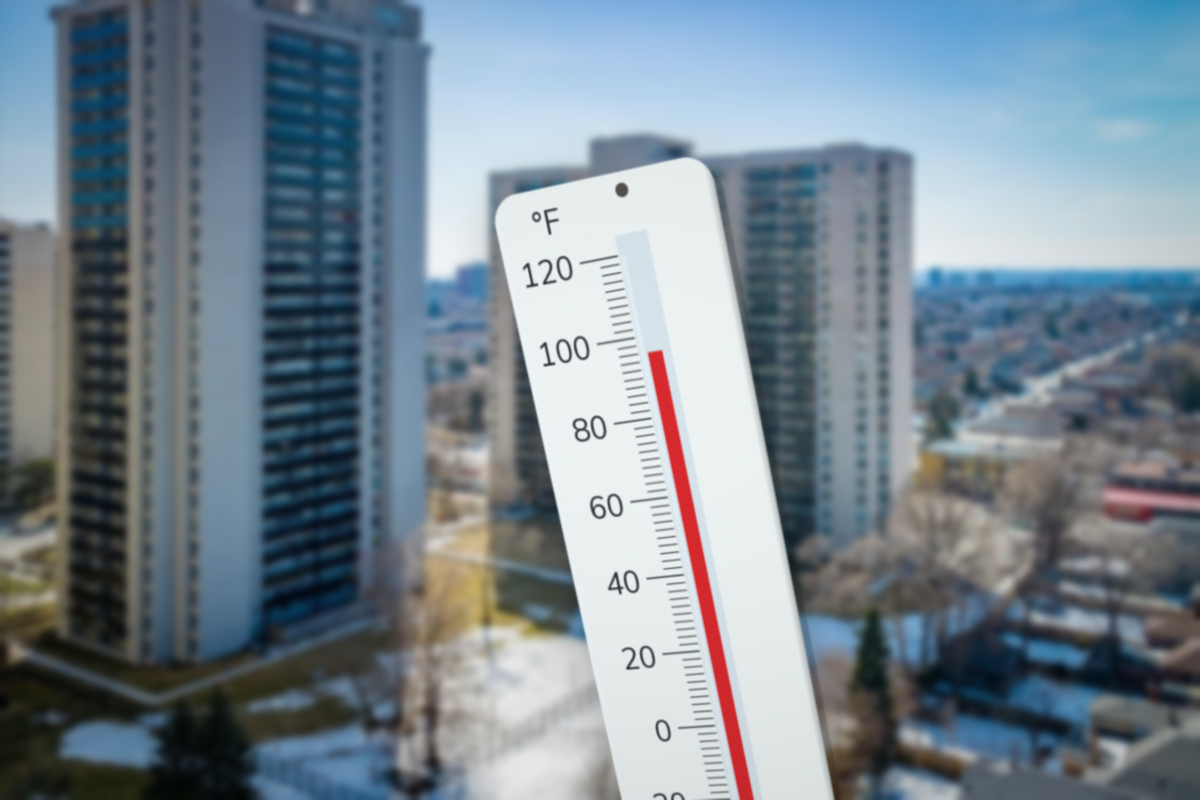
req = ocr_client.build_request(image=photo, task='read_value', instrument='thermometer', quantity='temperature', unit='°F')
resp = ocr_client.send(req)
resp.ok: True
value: 96 °F
